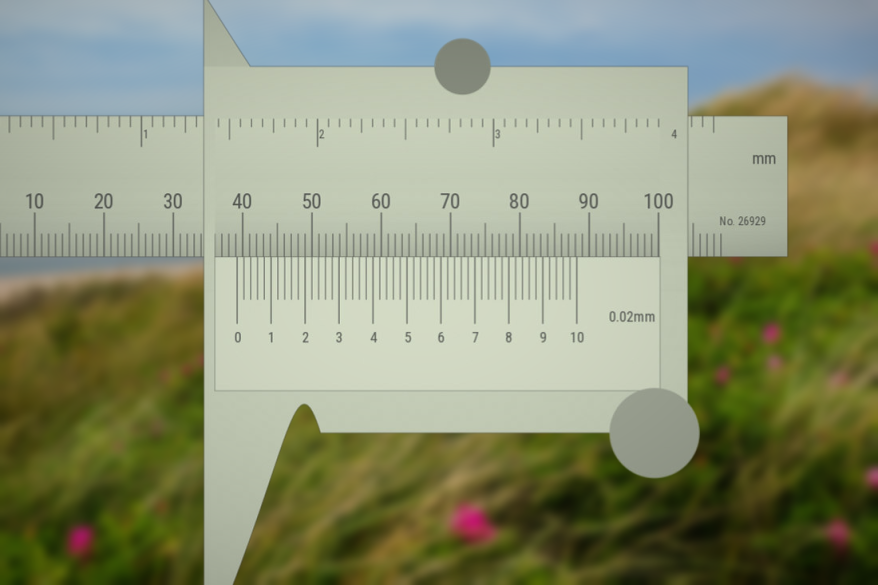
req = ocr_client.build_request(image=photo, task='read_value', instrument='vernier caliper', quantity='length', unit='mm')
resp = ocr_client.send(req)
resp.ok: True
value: 39.2 mm
